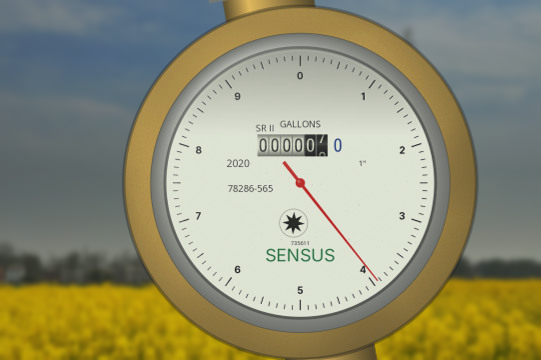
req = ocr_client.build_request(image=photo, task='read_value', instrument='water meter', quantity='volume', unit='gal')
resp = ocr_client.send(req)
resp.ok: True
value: 73.9 gal
